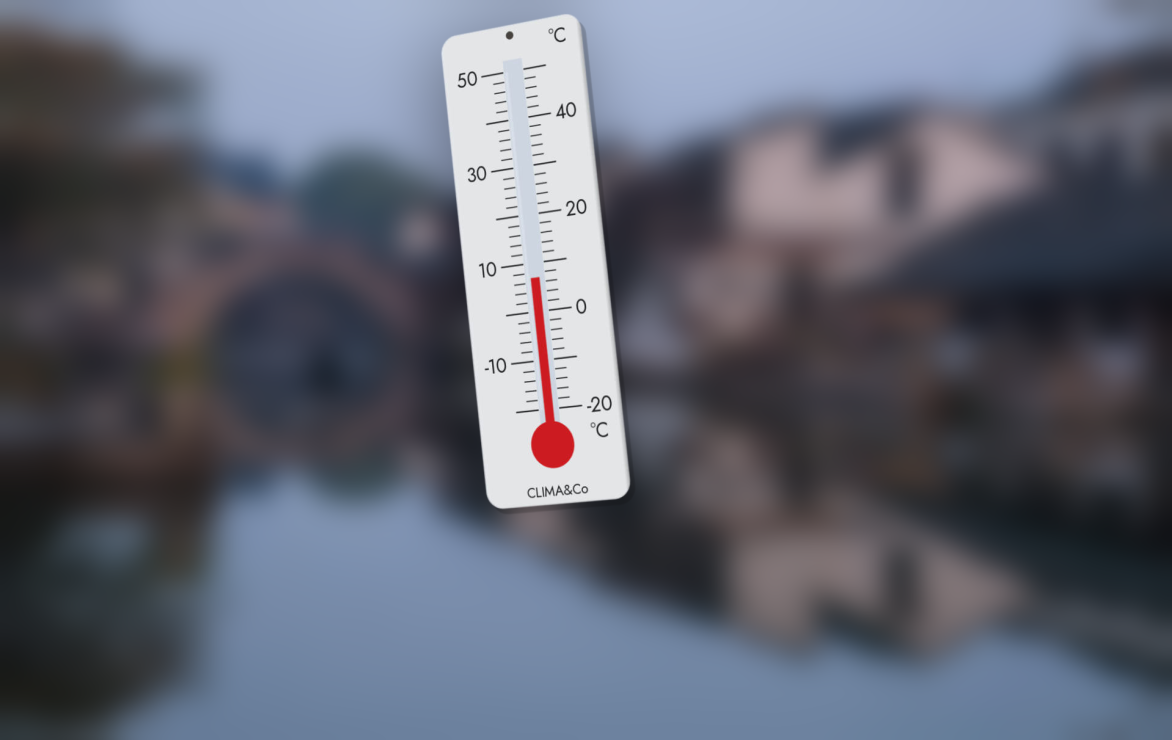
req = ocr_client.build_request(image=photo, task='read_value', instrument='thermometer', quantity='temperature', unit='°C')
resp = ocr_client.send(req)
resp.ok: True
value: 7 °C
